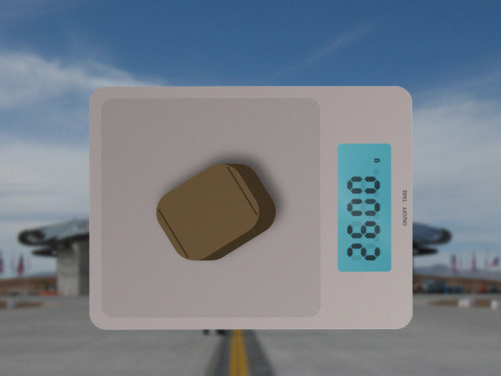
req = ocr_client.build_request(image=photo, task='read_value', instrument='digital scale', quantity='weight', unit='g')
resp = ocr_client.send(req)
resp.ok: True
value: 2600 g
